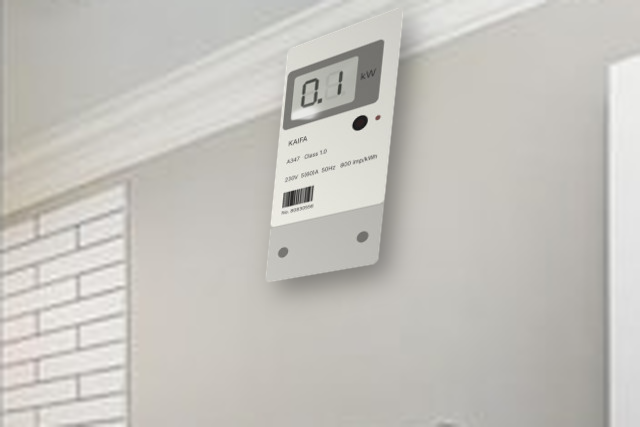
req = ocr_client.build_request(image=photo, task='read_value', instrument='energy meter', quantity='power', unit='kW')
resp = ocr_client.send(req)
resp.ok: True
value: 0.1 kW
